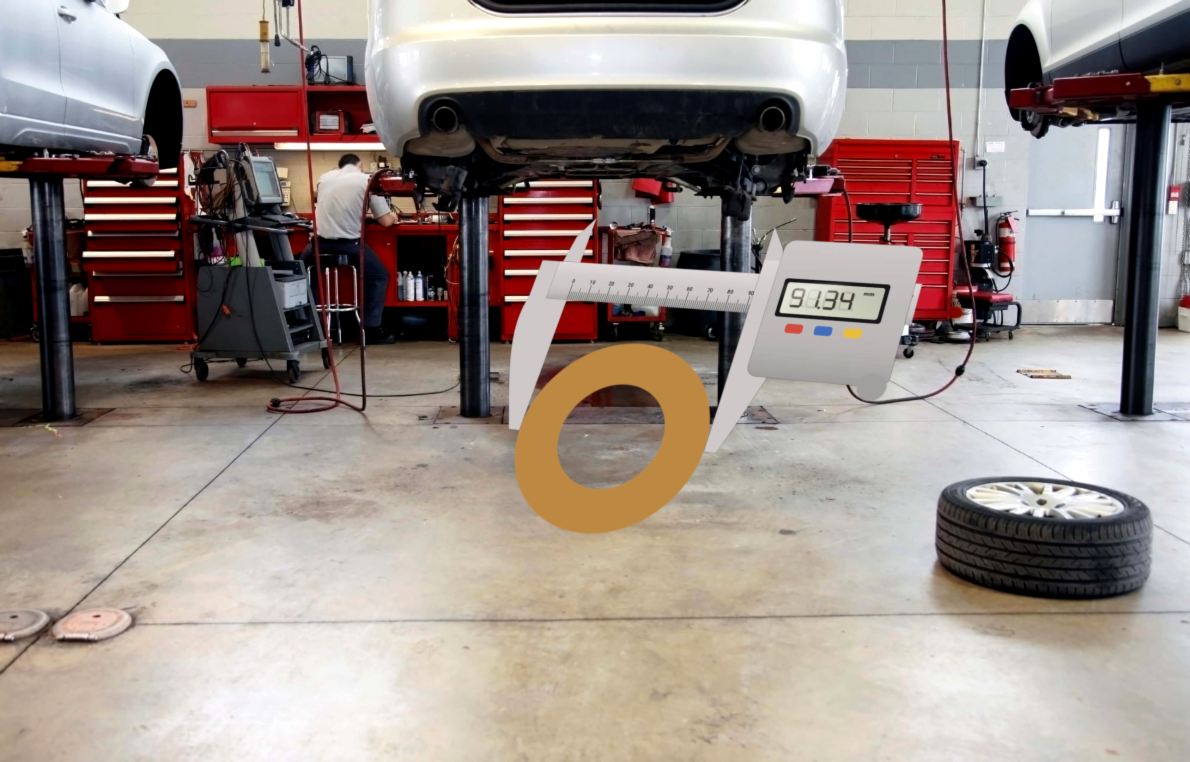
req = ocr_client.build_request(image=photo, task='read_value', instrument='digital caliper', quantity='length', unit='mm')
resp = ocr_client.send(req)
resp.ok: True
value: 91.34 mm
